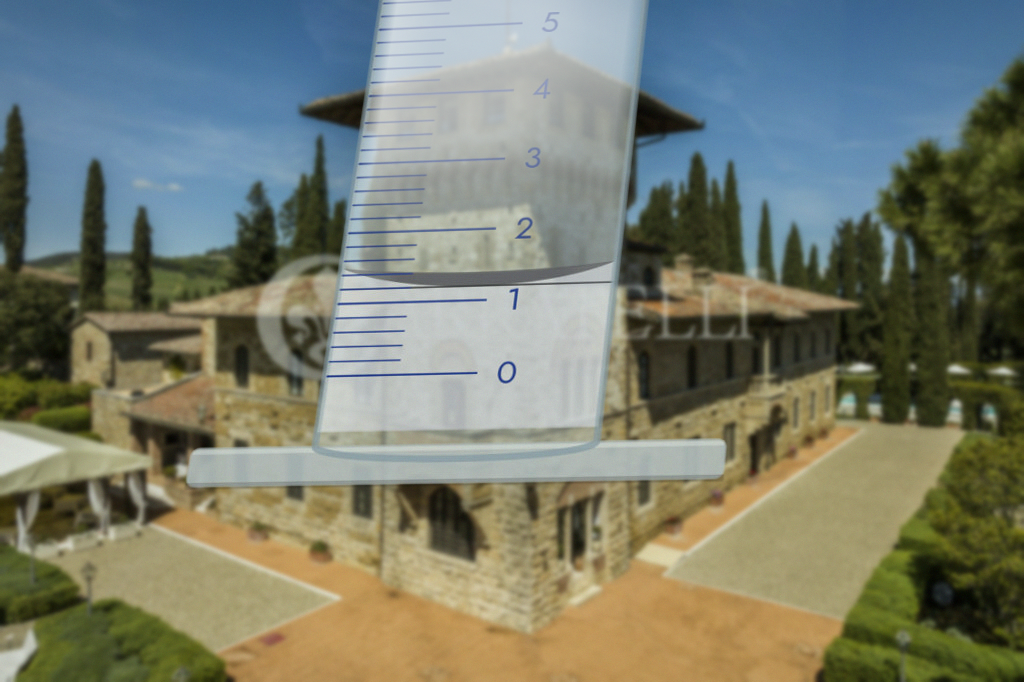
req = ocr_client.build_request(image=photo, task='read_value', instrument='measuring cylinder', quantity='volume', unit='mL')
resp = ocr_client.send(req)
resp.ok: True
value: 1.2 mL
